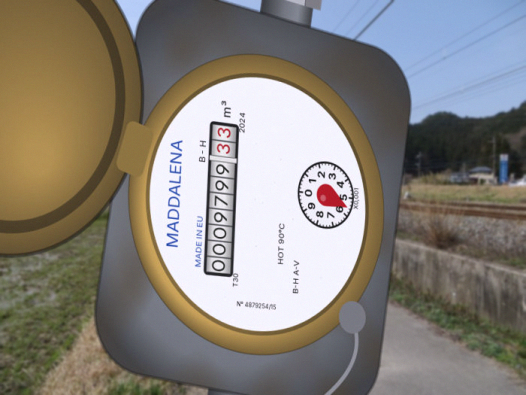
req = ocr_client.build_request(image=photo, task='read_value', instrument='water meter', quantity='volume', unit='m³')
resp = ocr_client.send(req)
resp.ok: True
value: 9799.335 m³
